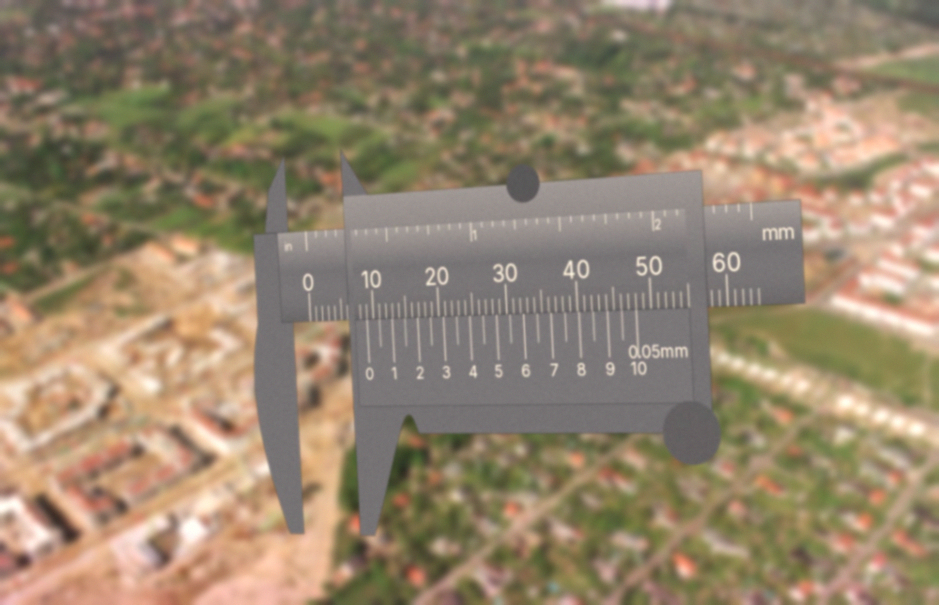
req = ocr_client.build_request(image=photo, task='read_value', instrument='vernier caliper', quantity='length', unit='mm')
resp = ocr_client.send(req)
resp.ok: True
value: 9.0 mm
